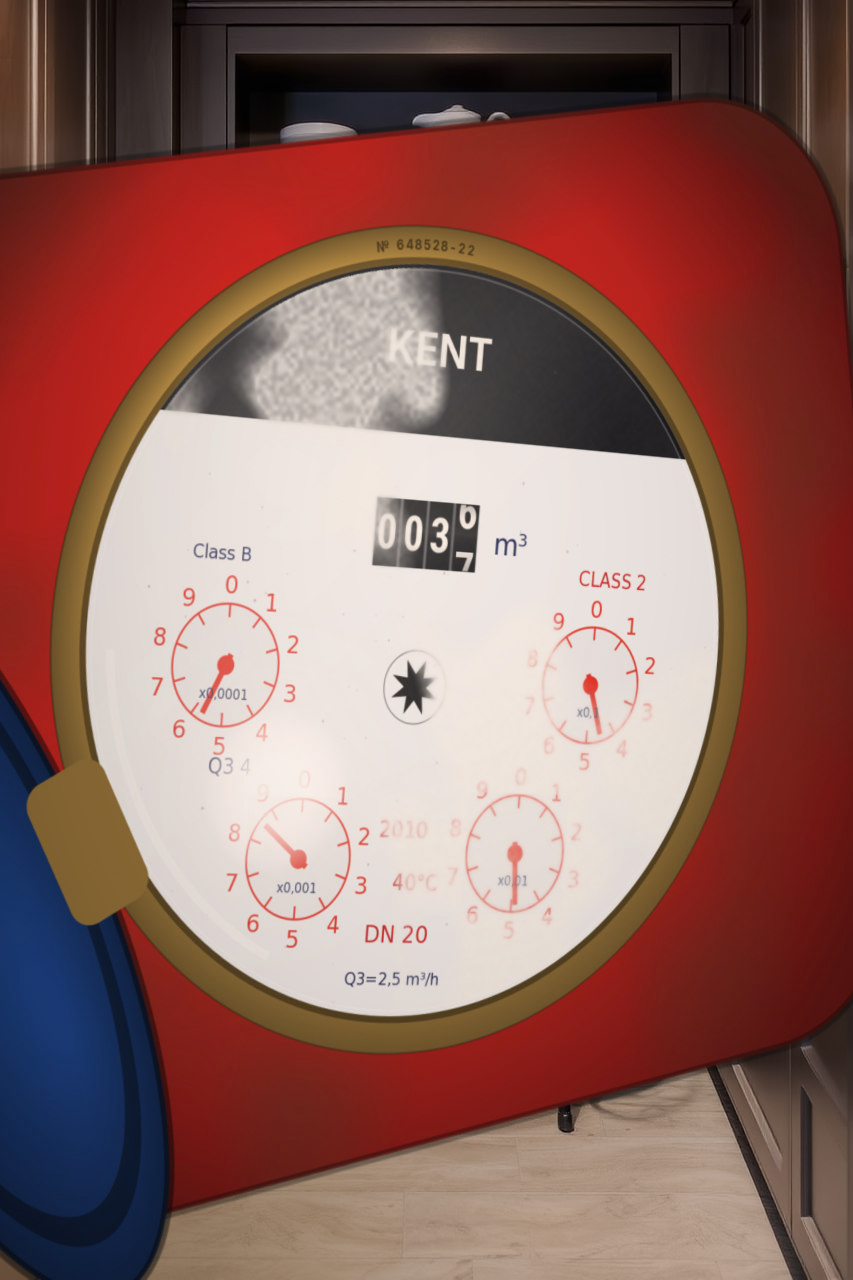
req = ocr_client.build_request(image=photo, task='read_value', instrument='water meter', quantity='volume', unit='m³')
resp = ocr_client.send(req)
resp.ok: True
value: 36.4485 m³
